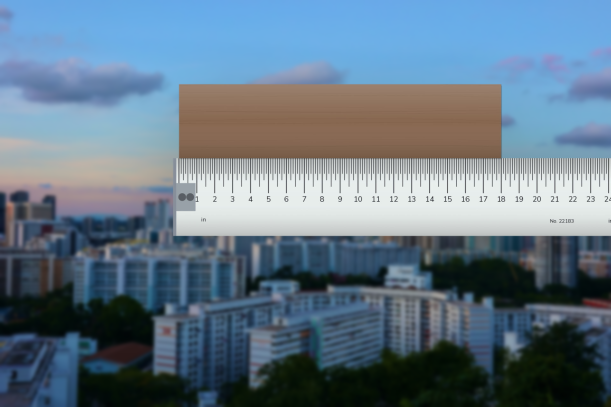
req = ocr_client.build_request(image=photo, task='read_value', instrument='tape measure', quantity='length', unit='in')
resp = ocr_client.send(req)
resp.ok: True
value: 18 in
